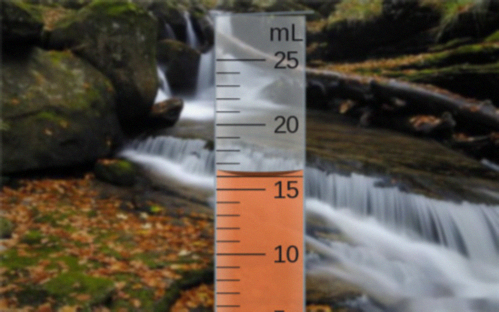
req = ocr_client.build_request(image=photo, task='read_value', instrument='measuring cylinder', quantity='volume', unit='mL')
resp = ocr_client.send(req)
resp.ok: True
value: 16 mL
